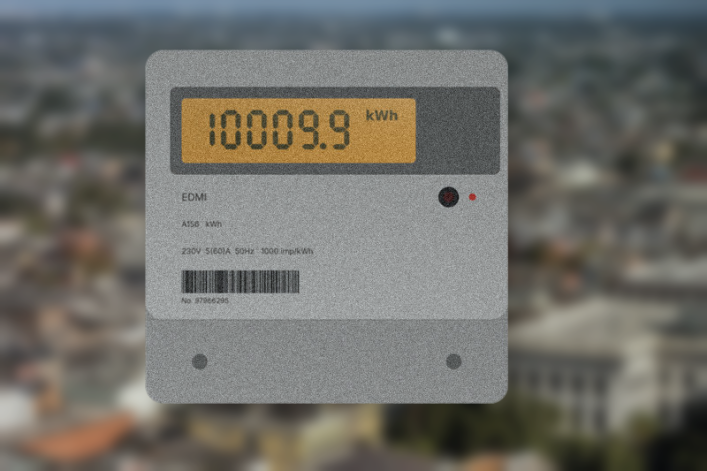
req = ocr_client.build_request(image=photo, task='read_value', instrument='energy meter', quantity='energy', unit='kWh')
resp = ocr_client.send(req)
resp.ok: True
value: 10009.9 kWh
